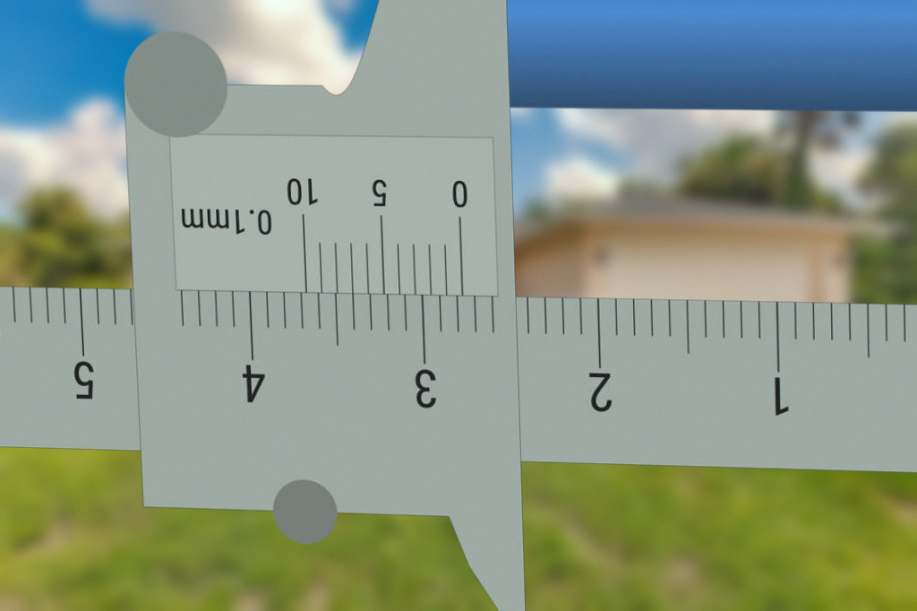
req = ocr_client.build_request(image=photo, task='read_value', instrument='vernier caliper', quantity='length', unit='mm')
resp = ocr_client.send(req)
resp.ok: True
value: 27.7 mm
